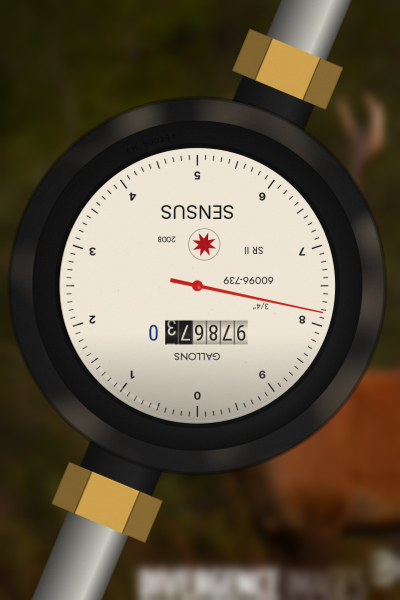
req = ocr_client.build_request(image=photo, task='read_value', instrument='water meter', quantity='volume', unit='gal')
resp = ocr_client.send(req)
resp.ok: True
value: 9786727.8 gal
